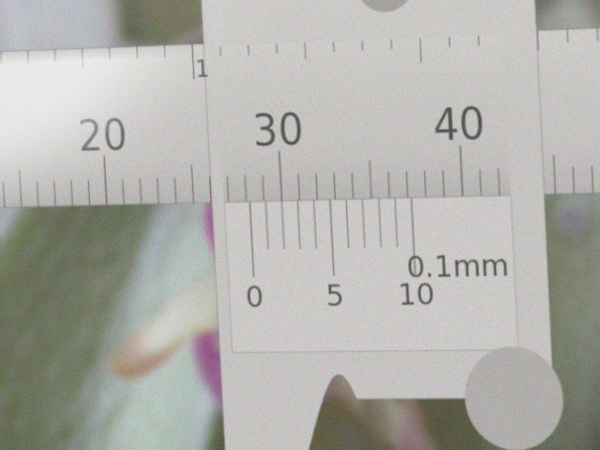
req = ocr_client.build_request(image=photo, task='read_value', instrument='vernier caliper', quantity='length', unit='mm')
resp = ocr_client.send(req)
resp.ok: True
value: 28.2 mm
